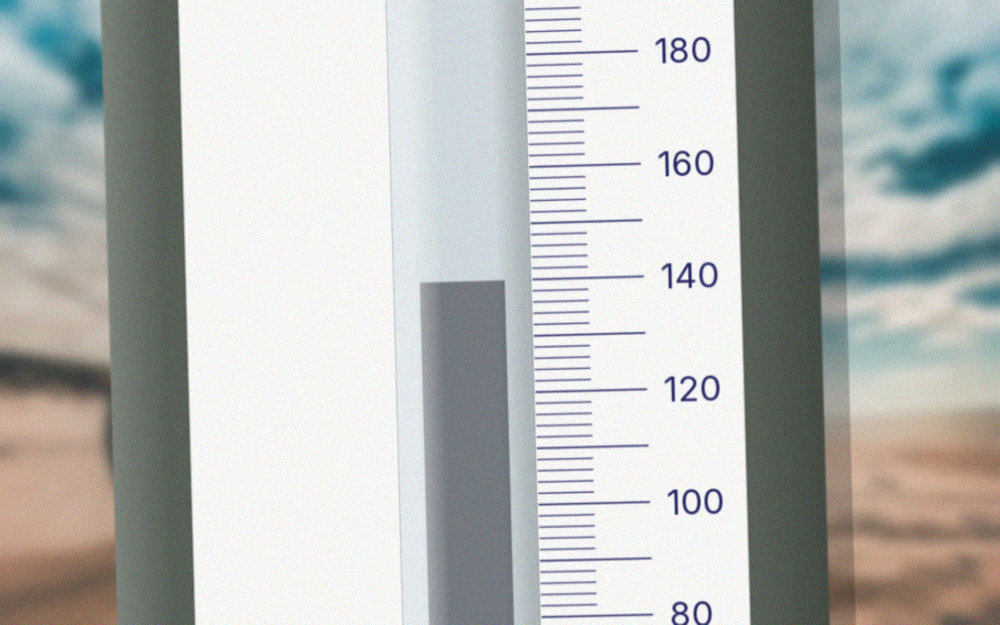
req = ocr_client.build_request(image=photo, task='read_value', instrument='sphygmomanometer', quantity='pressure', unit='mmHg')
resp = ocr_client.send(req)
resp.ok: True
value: 140 mmHg
